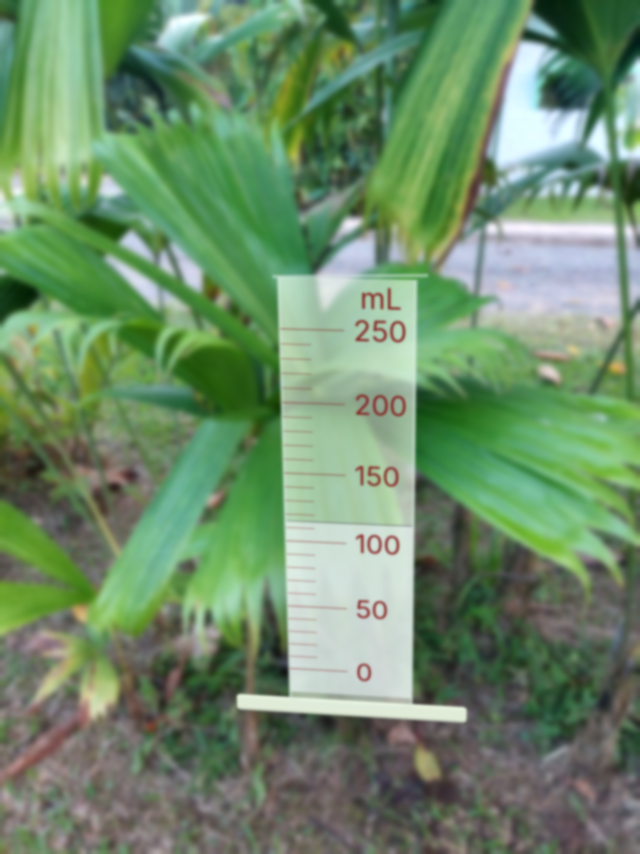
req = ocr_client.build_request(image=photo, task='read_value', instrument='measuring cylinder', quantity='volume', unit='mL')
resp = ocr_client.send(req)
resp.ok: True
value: 115 mL
